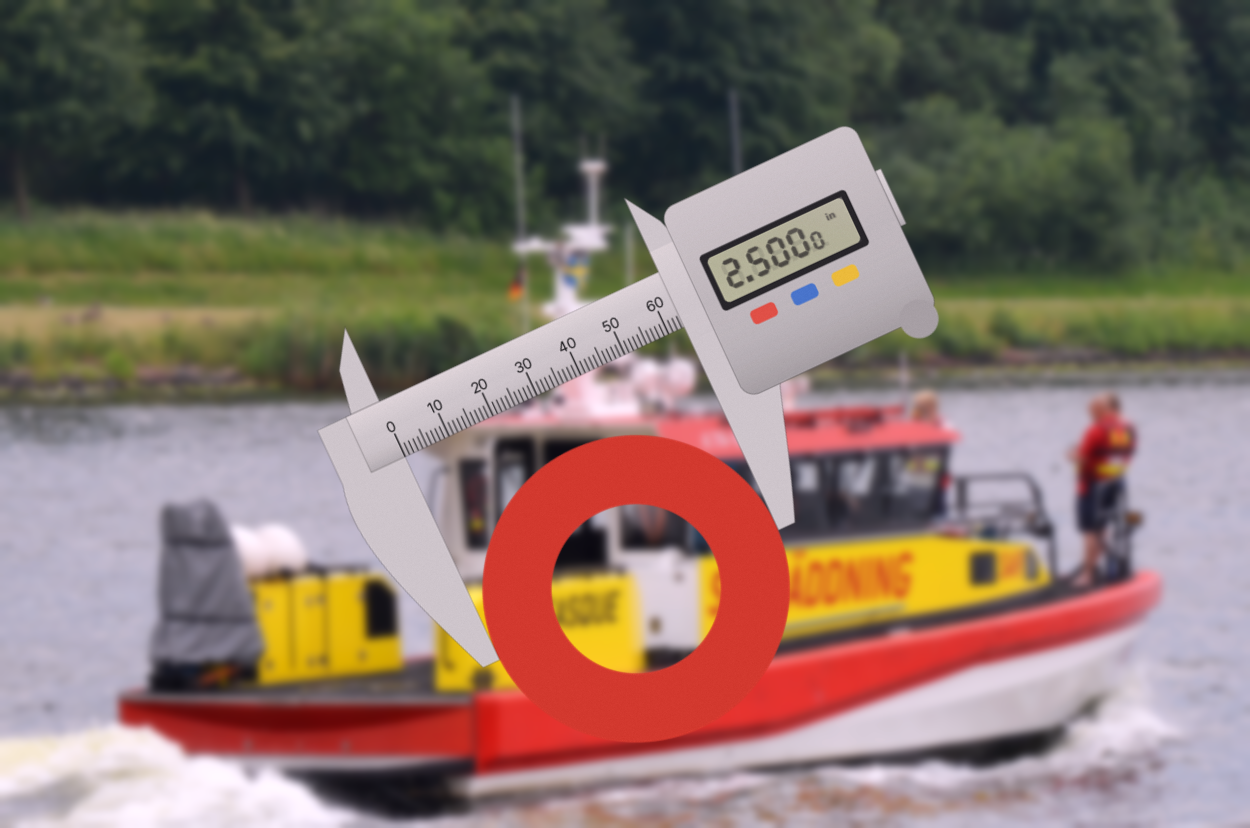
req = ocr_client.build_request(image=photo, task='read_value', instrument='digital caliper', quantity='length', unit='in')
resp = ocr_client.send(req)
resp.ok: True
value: 2.5000 in
